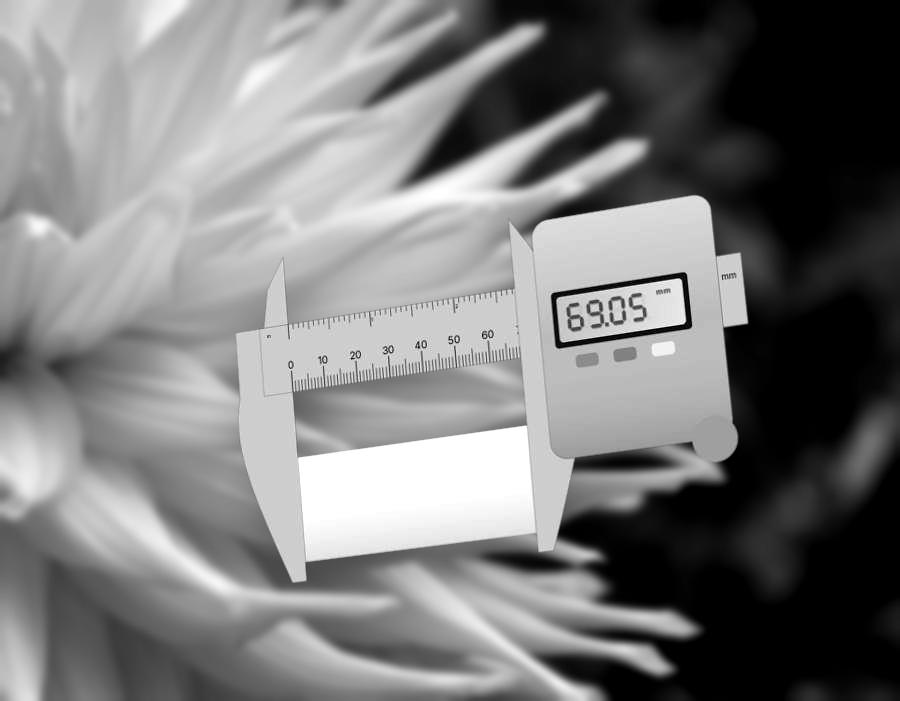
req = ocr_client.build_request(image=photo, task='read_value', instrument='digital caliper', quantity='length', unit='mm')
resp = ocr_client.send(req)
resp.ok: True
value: 69.05 mm
